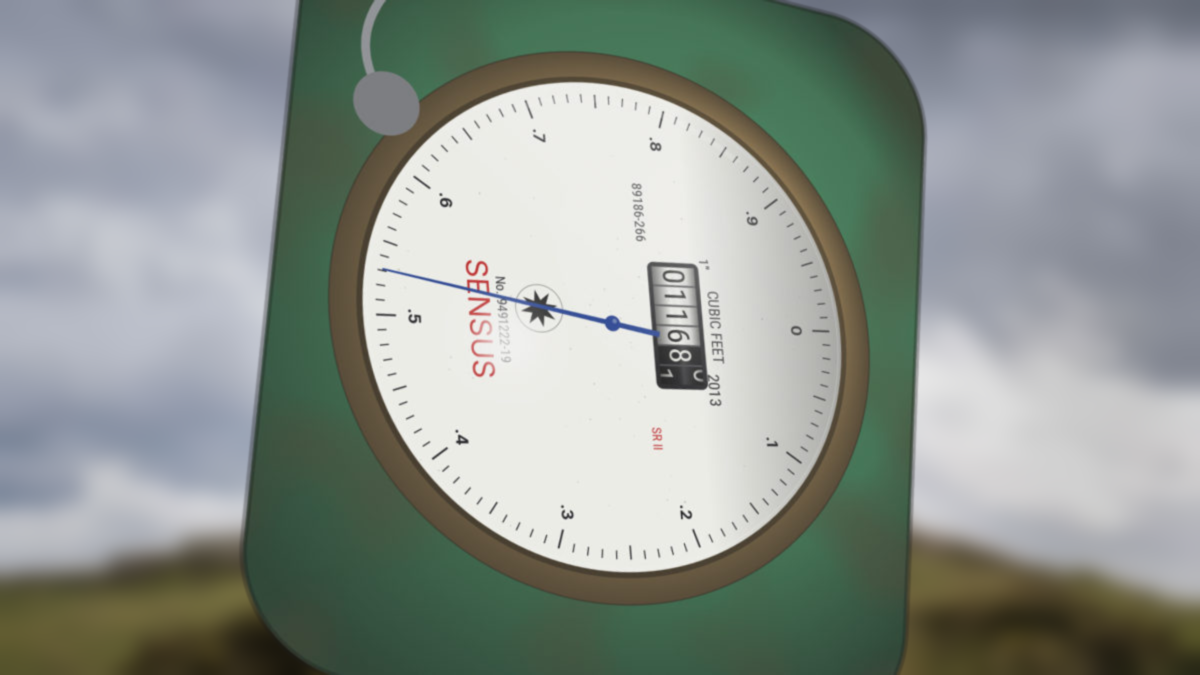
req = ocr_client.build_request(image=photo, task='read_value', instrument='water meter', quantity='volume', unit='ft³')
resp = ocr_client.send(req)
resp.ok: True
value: 11680.53 ft³
